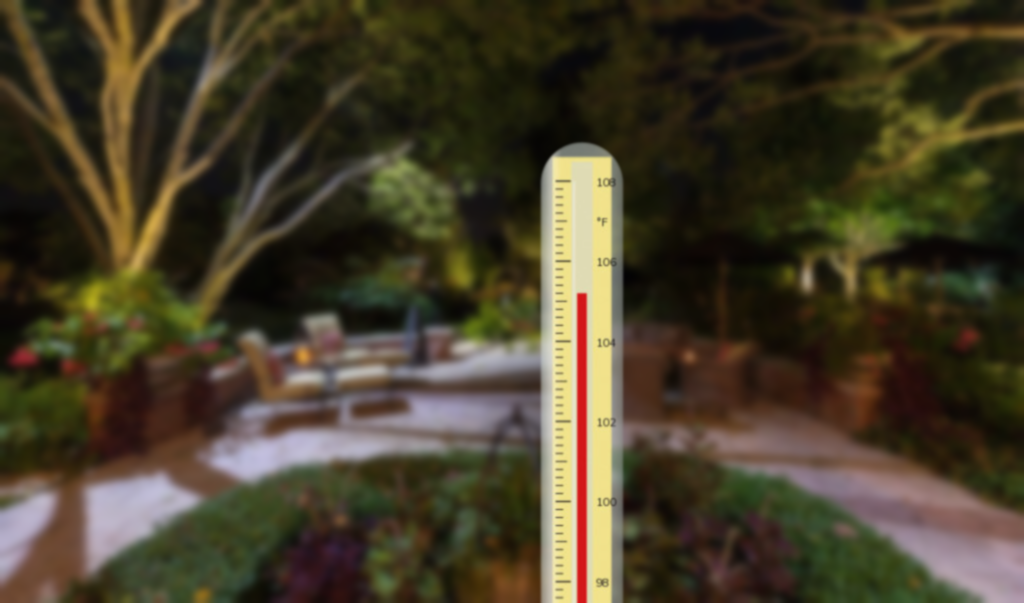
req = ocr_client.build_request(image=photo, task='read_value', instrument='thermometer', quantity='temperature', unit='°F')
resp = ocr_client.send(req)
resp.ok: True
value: 105.2 °F
